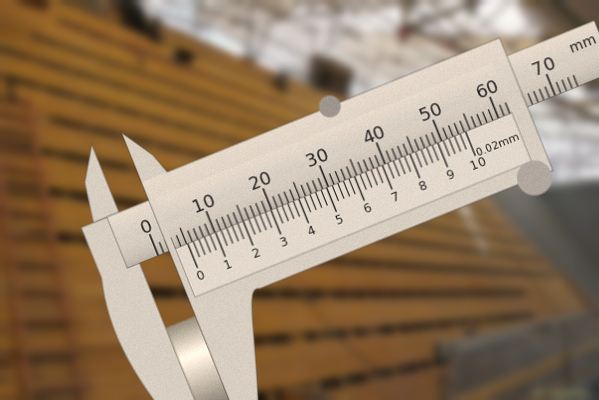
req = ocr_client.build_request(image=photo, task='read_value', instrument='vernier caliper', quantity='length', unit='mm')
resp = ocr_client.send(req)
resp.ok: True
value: 5.2 mm
